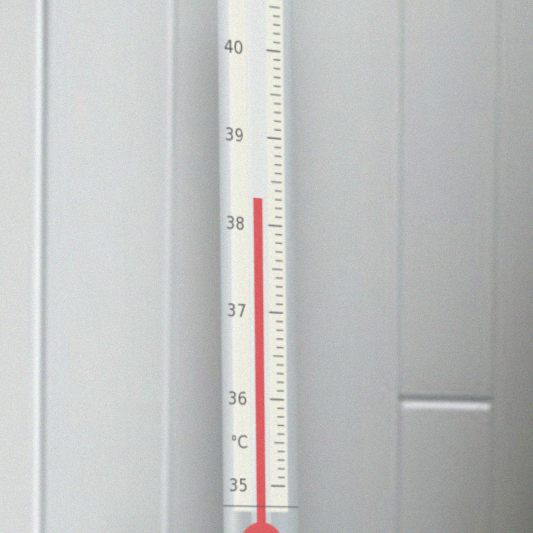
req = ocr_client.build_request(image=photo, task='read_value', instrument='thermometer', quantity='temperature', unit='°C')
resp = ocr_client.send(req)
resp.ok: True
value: 38.3 °C
